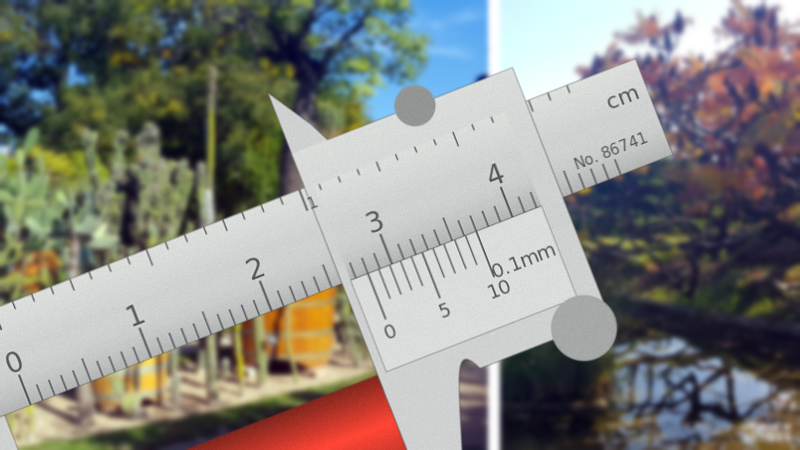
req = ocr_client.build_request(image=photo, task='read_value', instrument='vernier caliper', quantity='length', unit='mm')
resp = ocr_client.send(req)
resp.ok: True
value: 28.0 mm
